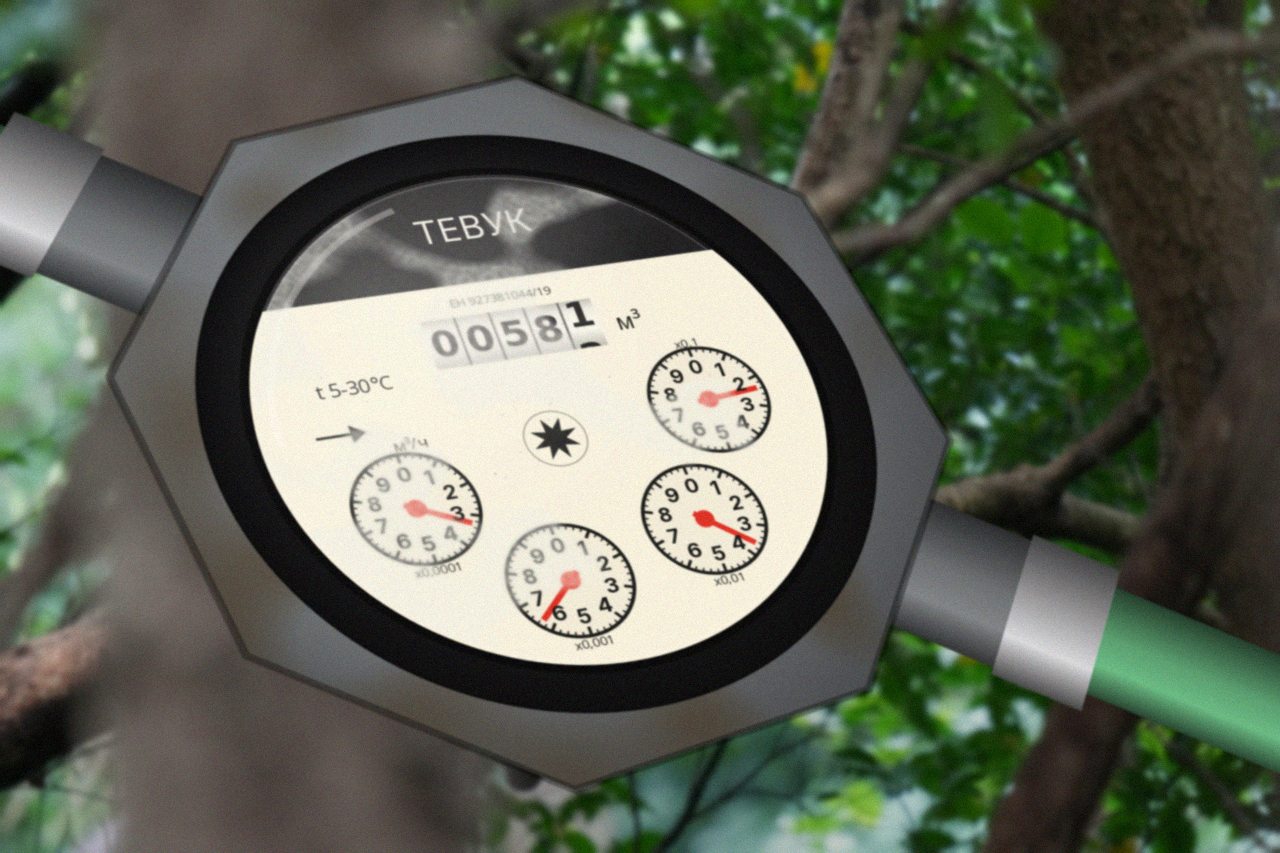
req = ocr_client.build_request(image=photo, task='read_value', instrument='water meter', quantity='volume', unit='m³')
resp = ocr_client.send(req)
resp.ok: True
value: 581.2363 m³
